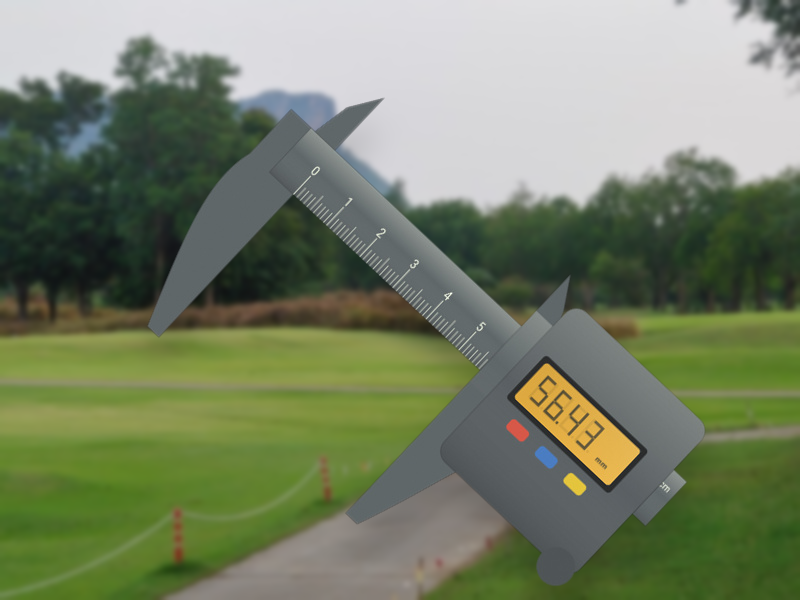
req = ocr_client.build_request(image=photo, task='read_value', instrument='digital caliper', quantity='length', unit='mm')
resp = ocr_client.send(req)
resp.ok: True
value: 56.43 mm
